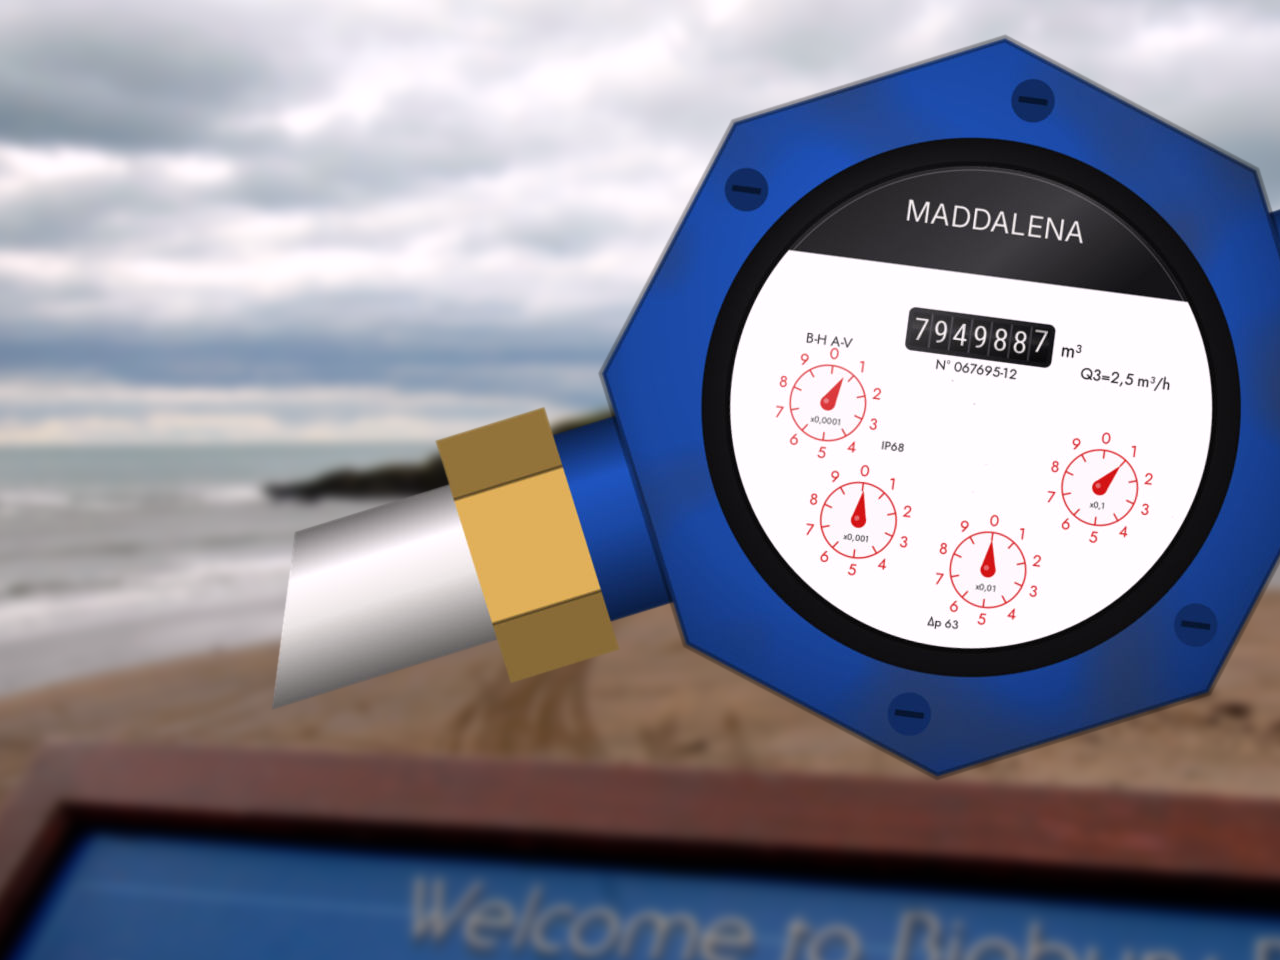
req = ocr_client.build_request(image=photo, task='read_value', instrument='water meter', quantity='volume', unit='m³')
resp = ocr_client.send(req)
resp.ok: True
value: 7949887.1000 m³
